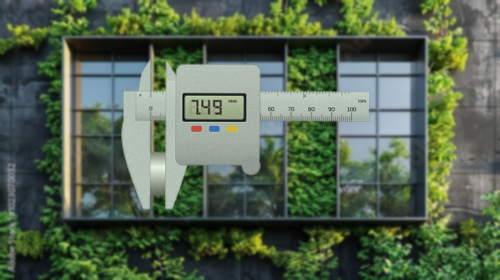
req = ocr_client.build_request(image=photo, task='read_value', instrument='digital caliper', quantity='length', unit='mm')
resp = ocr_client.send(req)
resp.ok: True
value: 7.49 mm
